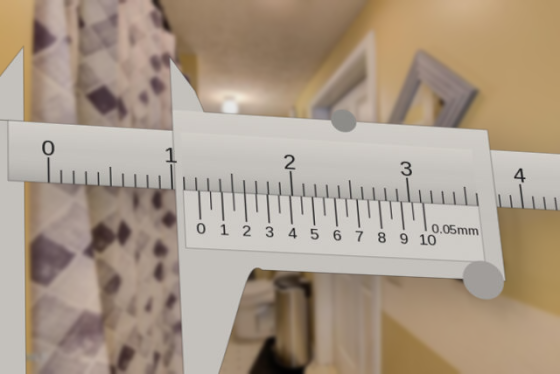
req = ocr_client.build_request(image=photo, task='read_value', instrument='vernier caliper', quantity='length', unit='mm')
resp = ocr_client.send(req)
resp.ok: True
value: 12.2 mm
